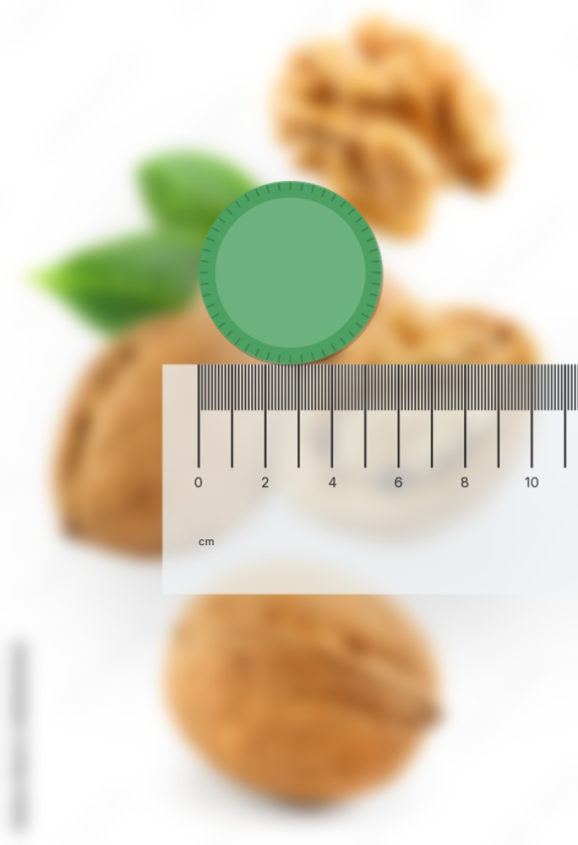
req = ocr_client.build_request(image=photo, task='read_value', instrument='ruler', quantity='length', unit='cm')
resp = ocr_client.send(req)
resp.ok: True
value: 5.5 cm
